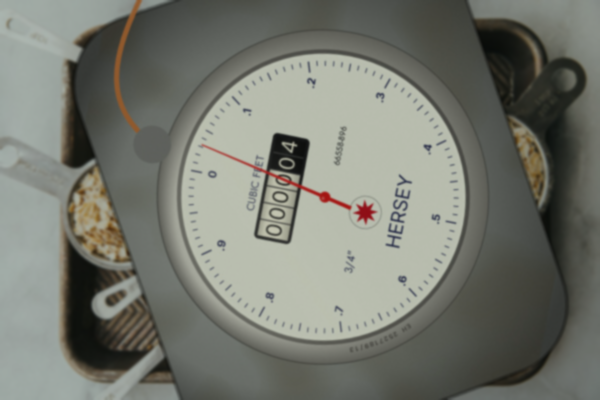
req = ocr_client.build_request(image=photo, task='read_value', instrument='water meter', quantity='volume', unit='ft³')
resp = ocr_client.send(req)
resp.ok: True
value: 4.03 ft³
